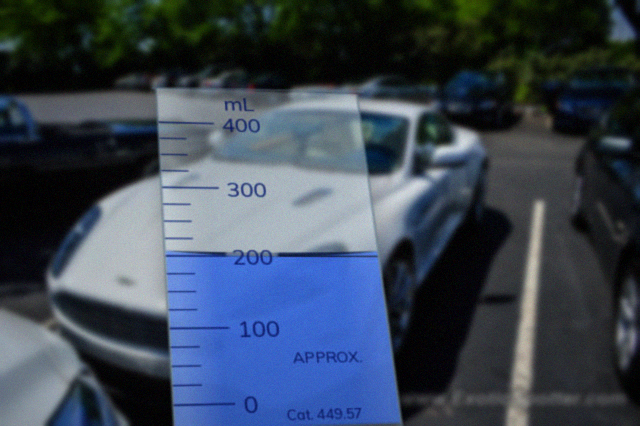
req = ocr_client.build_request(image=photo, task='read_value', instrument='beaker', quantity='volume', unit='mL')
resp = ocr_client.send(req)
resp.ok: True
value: 200 mL
